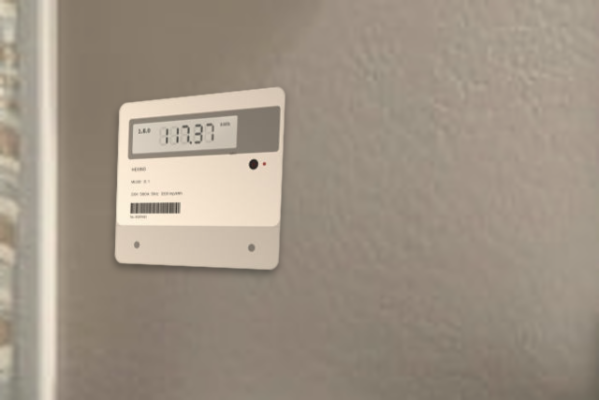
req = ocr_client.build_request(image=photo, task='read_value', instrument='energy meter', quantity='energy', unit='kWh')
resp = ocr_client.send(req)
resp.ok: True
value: 117.37 kWh
